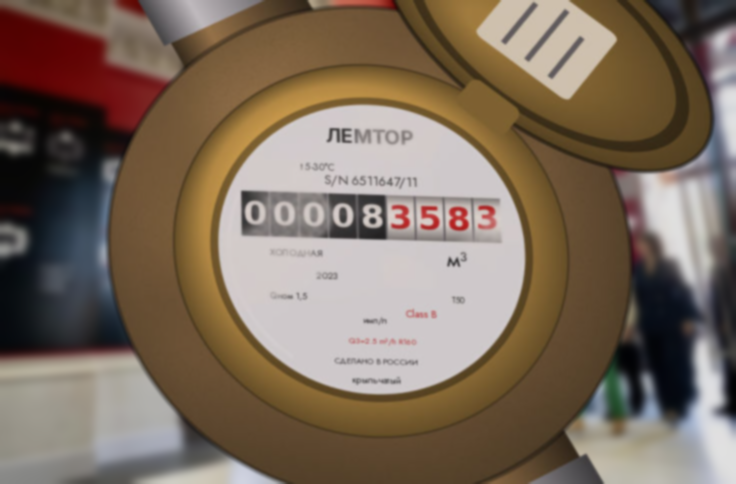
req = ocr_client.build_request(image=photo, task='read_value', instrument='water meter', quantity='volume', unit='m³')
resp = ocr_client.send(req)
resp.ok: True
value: 8.3583 m³
